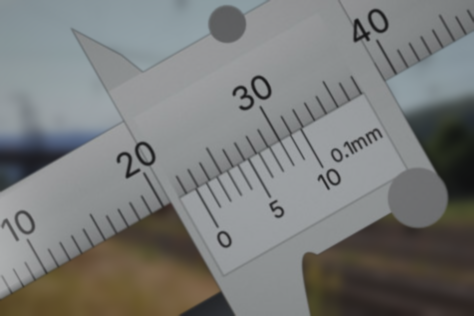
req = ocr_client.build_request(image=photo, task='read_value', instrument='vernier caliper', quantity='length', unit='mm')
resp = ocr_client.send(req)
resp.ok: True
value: 22.8 mm
